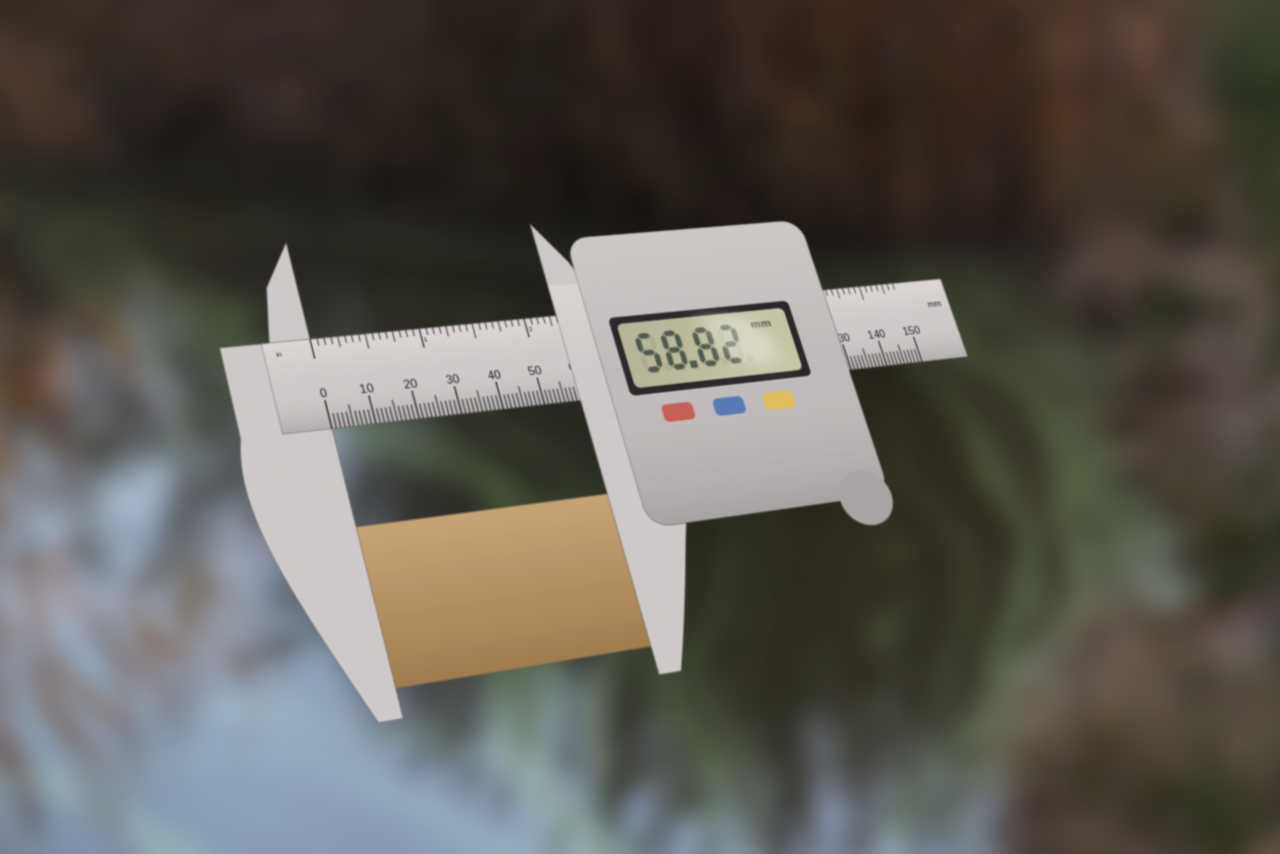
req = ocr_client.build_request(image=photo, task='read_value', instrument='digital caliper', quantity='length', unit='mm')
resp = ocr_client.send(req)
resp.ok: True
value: 58.82 mm
